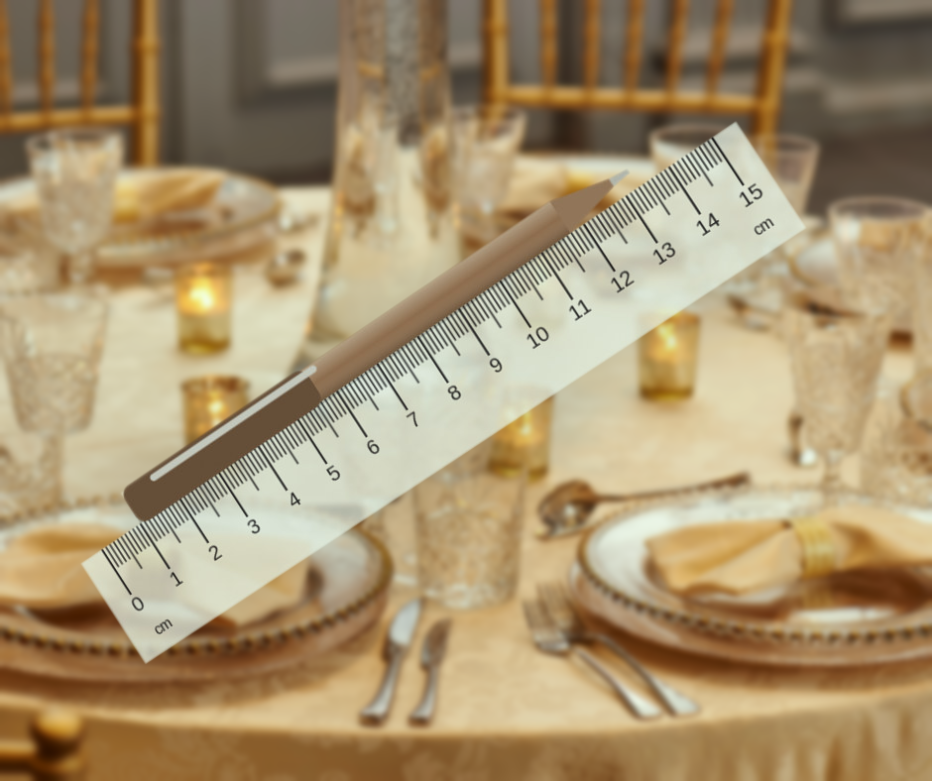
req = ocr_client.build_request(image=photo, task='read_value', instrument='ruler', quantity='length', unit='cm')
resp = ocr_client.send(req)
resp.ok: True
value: 12.3 cm
